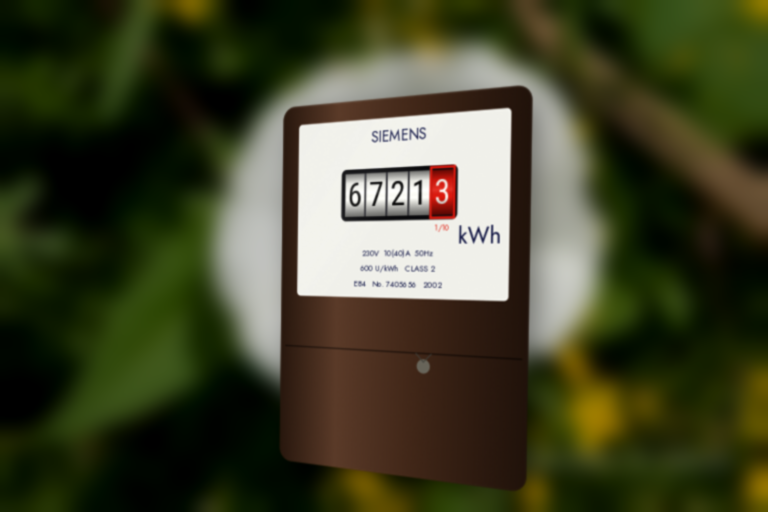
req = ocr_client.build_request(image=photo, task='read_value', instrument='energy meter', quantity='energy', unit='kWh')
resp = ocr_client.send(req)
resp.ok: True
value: 6721.3 kWh
